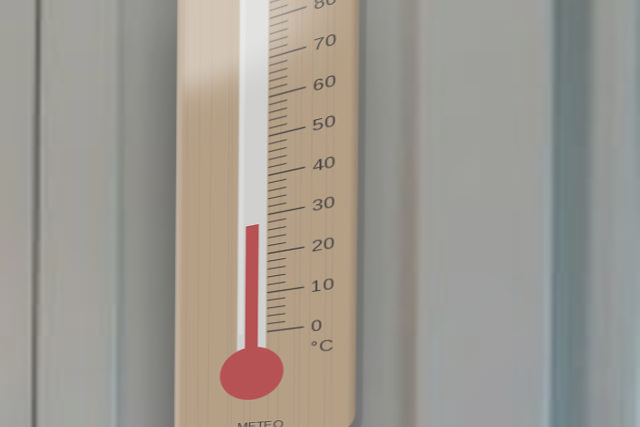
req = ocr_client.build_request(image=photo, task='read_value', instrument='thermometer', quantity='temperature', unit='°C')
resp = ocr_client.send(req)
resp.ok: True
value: 28 °C
